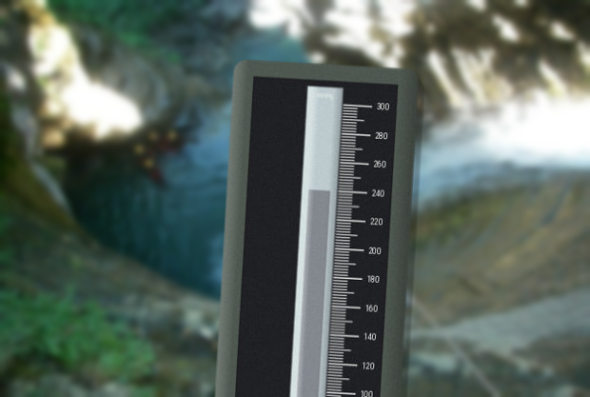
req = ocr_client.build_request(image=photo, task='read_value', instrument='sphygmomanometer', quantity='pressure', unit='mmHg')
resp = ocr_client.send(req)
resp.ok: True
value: 240 mmHg
